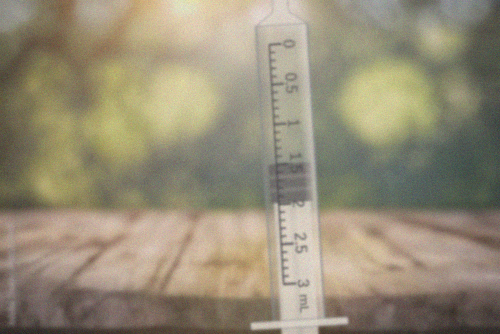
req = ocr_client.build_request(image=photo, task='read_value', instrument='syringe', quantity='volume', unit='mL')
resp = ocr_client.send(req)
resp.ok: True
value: 1.5 mL
